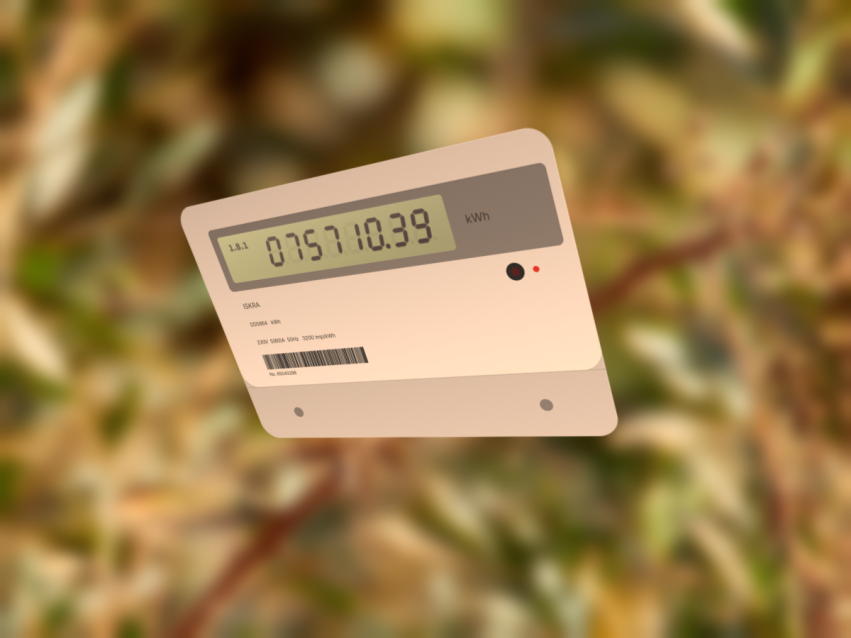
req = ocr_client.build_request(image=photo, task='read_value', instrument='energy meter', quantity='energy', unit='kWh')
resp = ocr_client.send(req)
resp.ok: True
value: 75710.39 kWh
